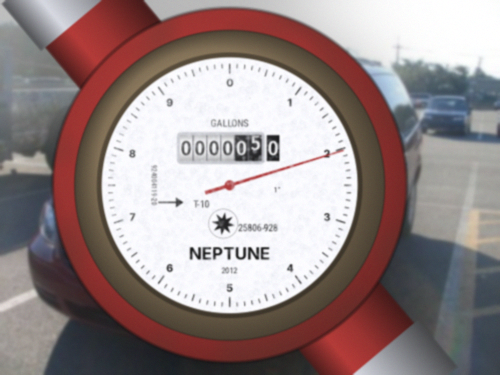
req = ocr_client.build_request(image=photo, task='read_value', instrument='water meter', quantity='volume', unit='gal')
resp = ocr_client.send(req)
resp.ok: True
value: 52.0 gal
